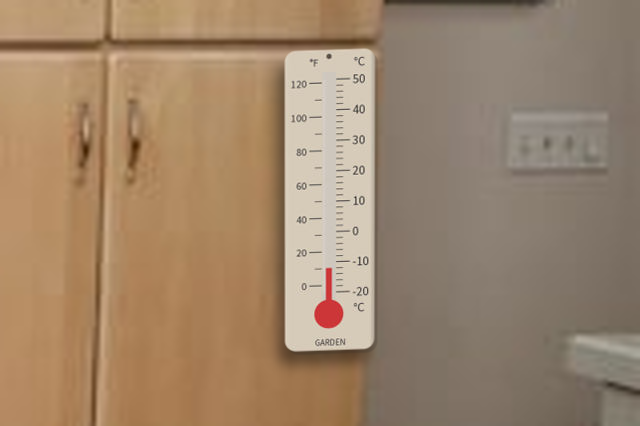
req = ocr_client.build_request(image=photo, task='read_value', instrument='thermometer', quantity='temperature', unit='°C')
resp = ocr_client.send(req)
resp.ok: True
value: -12 °C
